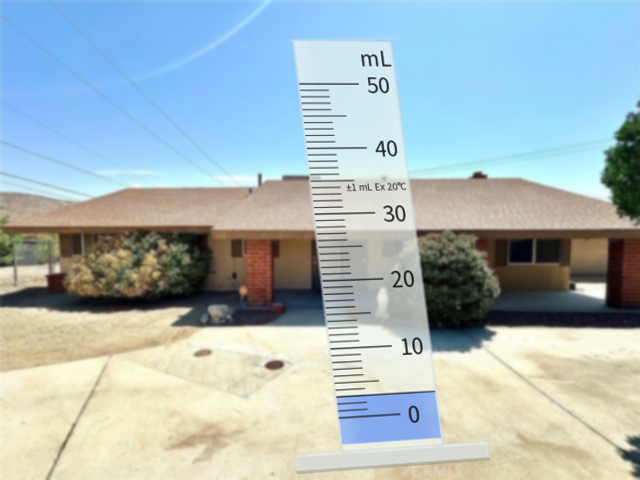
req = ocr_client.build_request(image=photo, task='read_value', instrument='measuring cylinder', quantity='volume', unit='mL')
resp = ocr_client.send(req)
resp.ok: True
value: 3 mL
